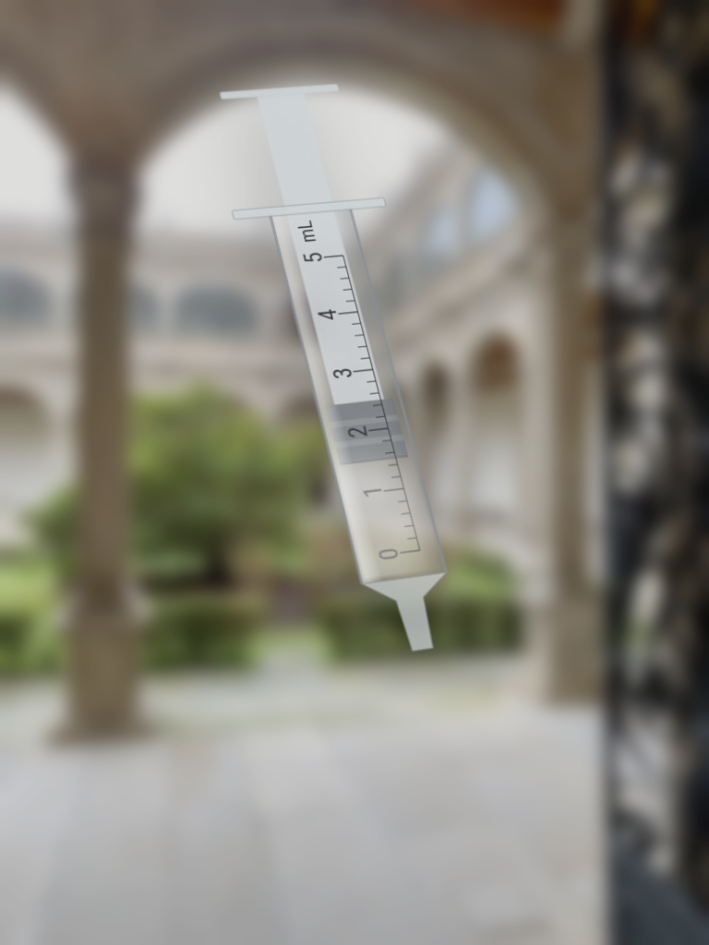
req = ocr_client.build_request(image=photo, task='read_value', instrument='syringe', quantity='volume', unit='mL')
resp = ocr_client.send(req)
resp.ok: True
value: 1.5 mL
